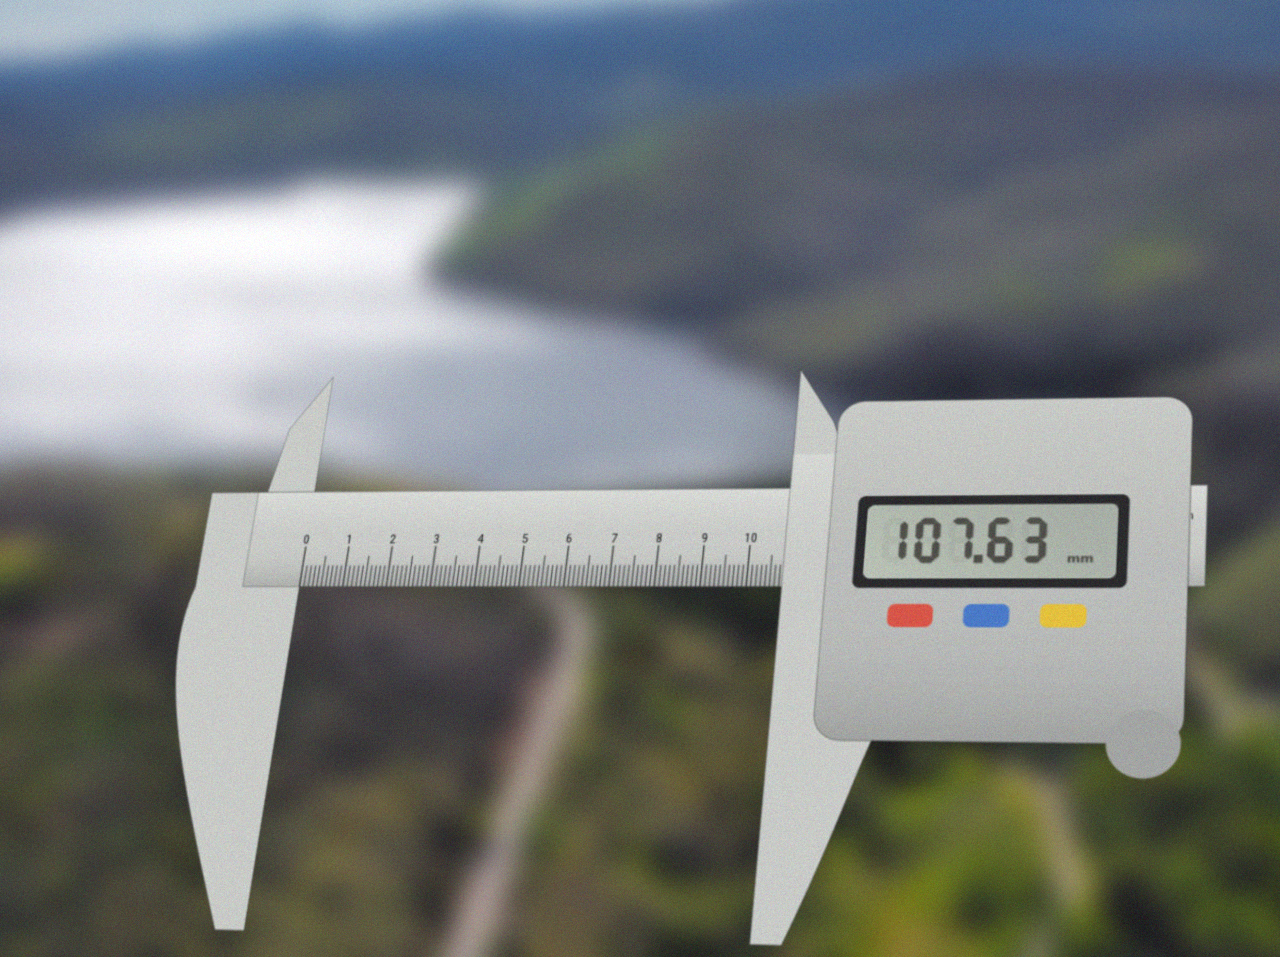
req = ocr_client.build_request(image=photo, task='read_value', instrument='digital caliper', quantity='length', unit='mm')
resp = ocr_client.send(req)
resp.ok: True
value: 107.63 mm
